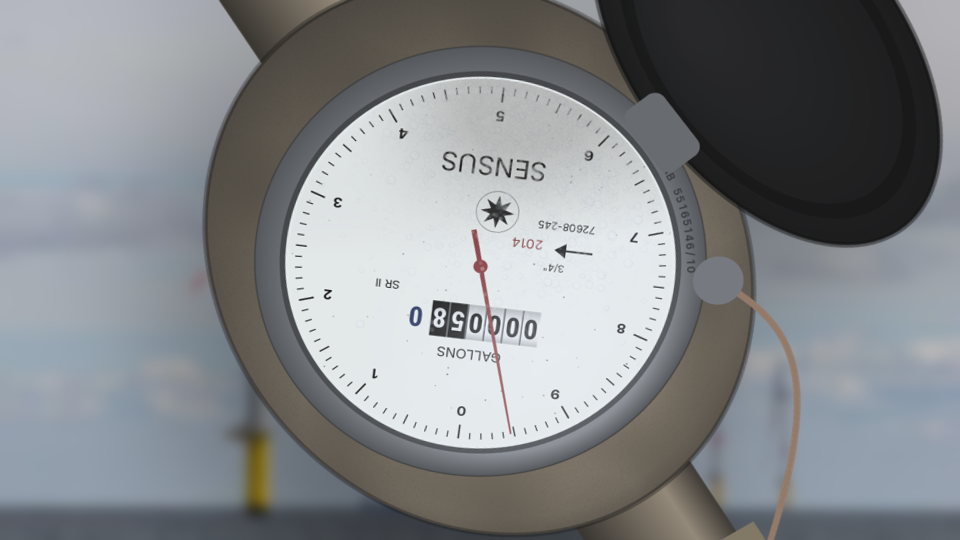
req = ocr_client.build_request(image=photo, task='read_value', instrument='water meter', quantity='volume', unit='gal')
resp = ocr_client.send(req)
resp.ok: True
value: 579.5 gal
